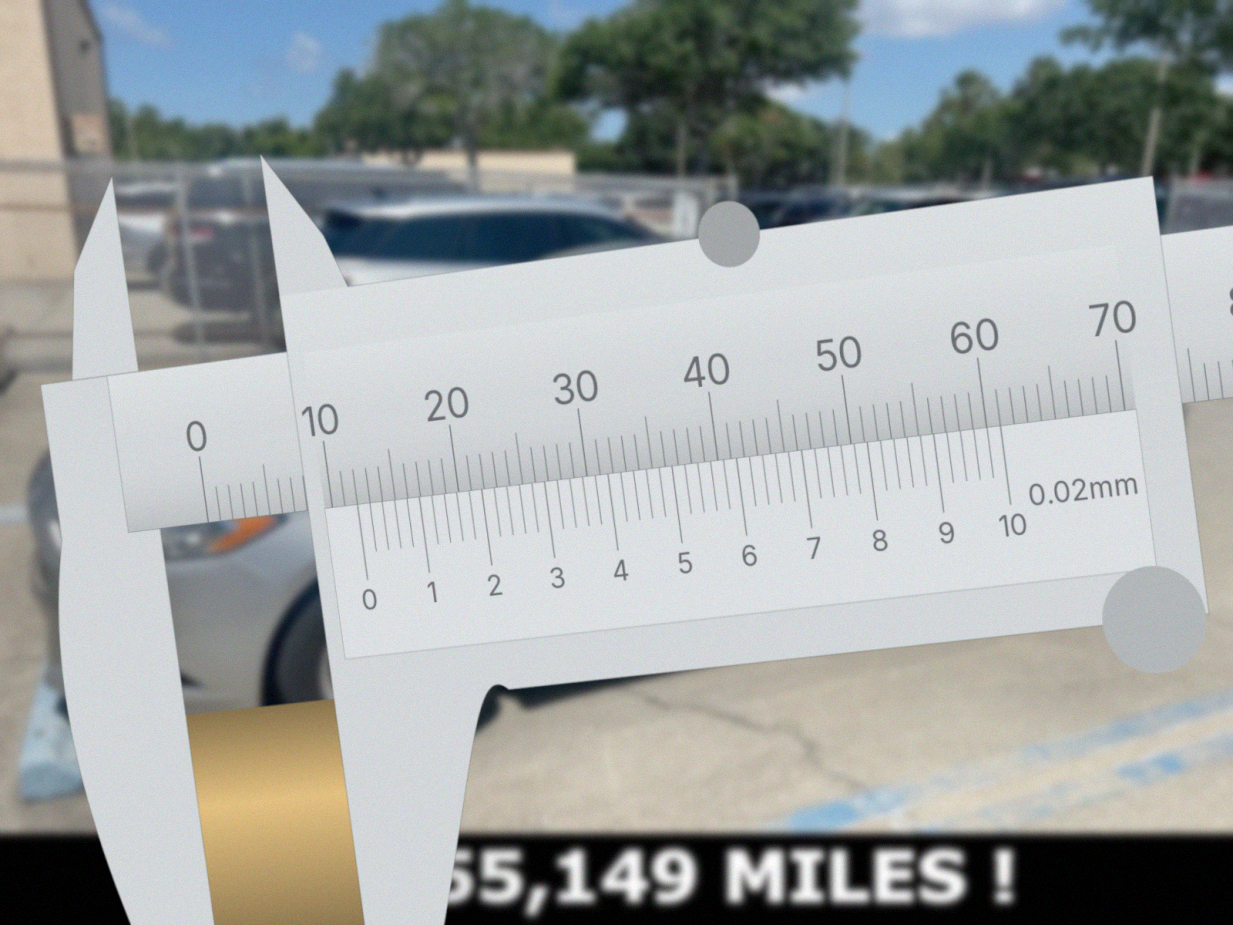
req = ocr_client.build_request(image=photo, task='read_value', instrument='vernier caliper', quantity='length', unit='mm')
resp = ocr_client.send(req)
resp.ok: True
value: 12.0 mm
